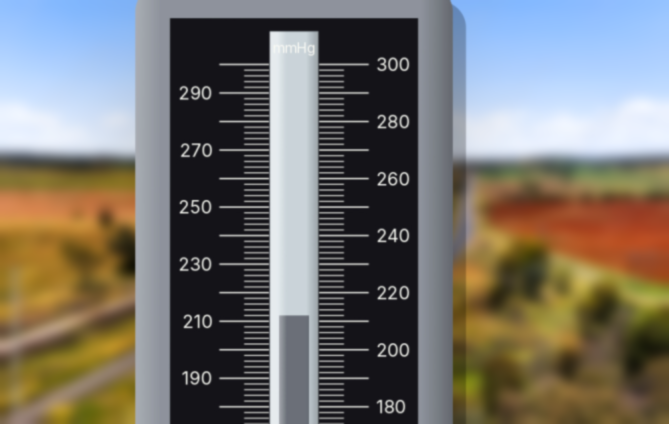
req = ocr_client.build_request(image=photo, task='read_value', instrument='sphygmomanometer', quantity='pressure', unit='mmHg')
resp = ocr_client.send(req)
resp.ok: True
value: 212 mmHg
